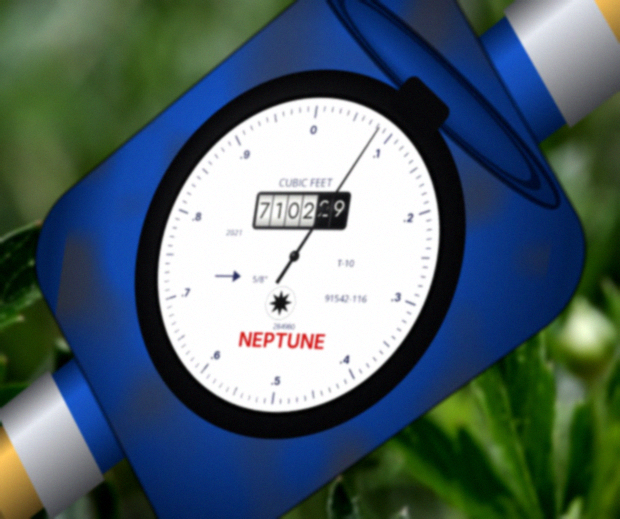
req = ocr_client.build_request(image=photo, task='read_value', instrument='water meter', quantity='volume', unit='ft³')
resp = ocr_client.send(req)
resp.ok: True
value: 710229.08 ft³
